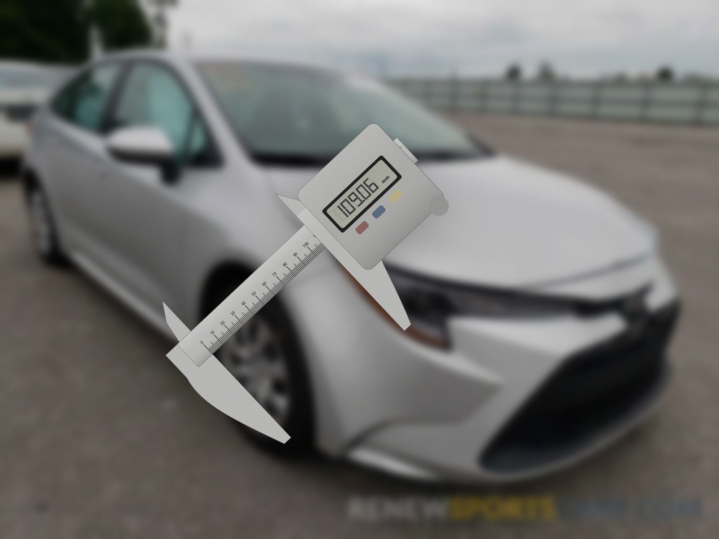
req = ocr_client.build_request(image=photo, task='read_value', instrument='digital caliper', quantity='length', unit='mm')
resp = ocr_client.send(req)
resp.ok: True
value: 109.06 mm
